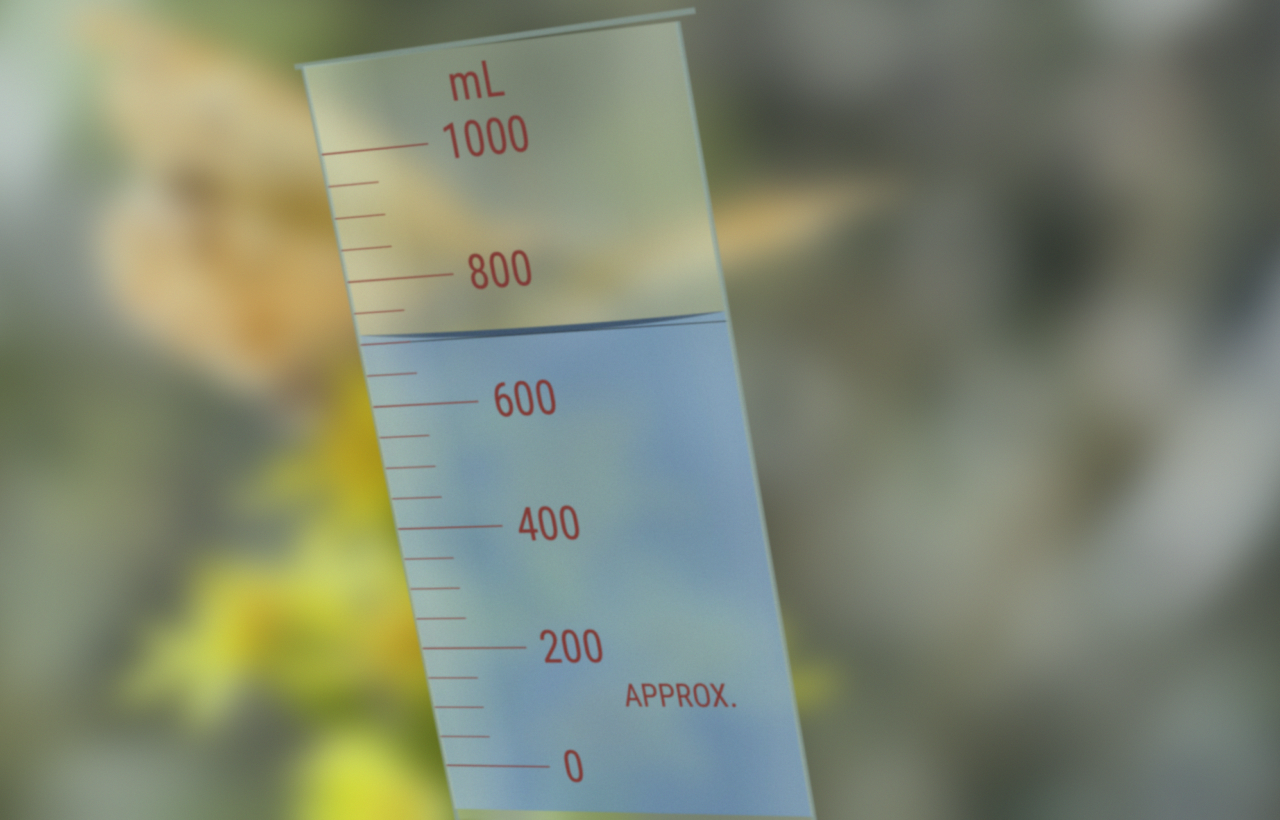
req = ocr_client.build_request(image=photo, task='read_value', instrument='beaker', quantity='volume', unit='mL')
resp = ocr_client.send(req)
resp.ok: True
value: 700 mL
